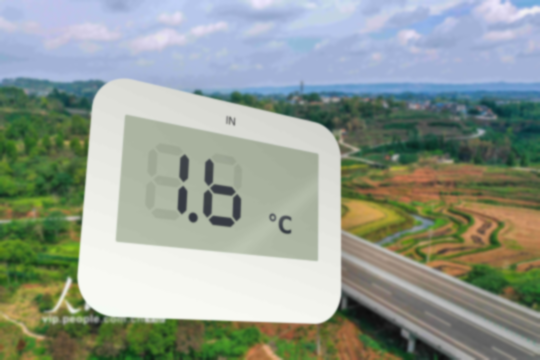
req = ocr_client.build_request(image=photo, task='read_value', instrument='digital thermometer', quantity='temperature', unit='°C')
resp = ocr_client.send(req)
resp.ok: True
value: 1.6 °C
